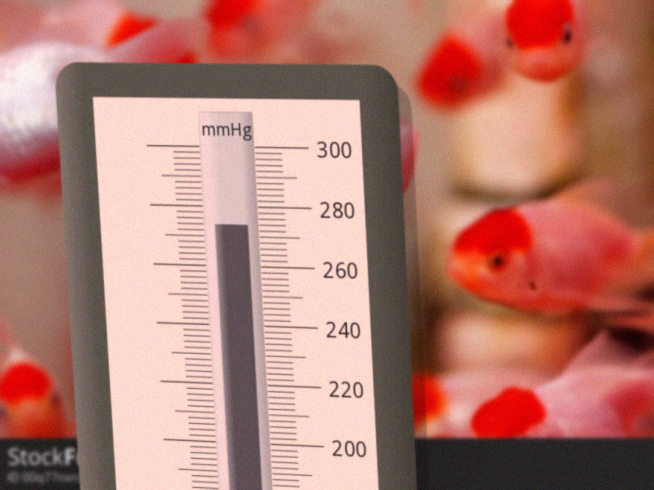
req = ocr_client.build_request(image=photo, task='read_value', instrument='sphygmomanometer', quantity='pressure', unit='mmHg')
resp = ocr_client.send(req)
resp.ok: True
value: 274 mmHg
